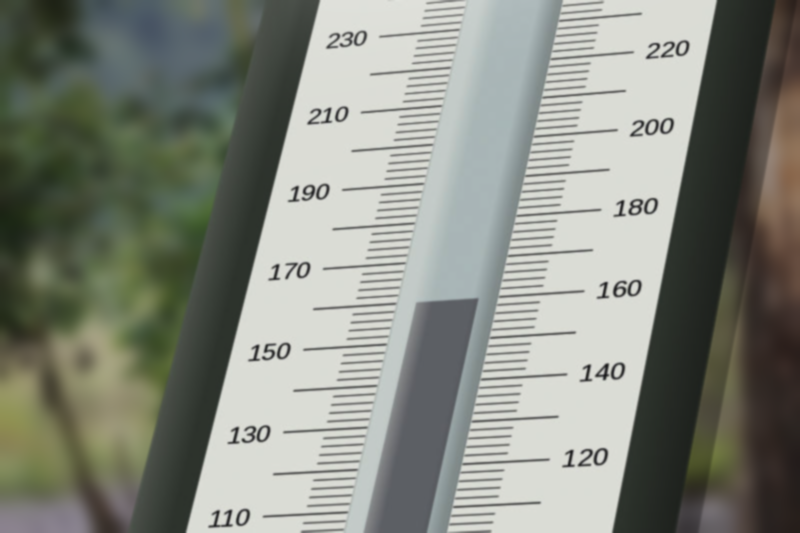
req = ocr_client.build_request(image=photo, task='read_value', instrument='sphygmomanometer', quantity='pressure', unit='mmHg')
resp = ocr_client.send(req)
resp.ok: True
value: 160 mmHg
